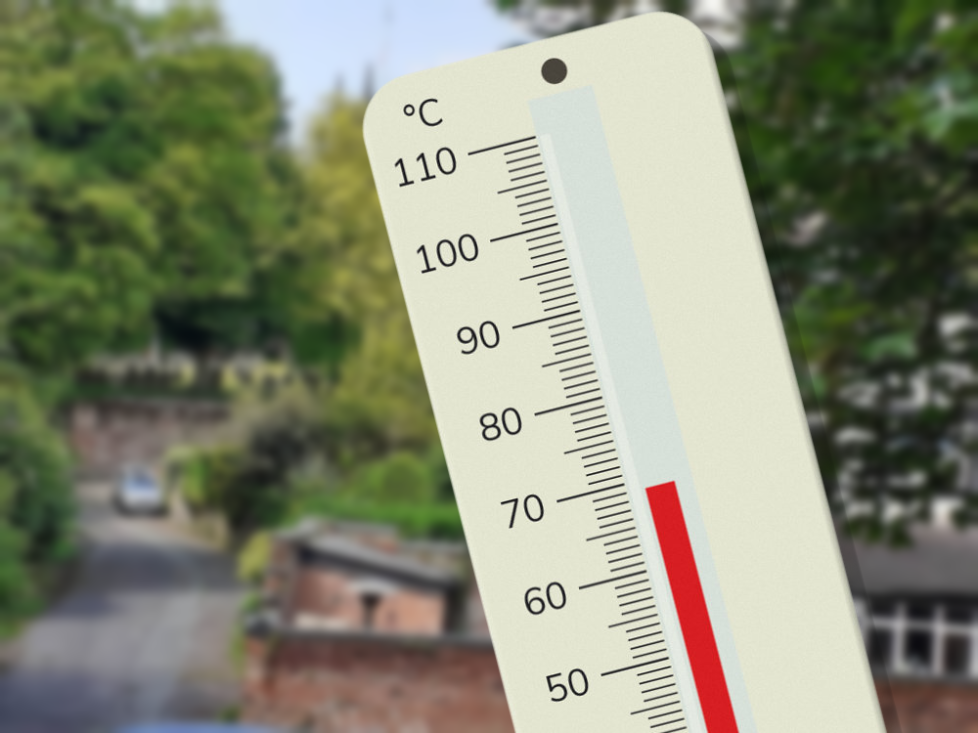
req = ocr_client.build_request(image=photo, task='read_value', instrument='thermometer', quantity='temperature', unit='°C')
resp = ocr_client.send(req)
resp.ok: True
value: 69 °C
